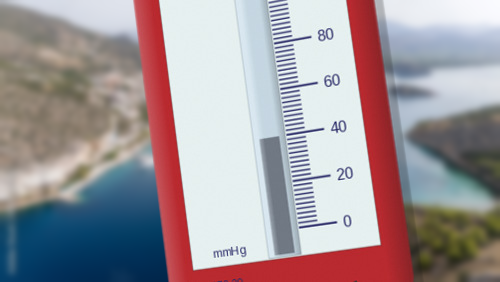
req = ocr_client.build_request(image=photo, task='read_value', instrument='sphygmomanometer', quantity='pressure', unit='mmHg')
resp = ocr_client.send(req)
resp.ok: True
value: 40 mmHg
